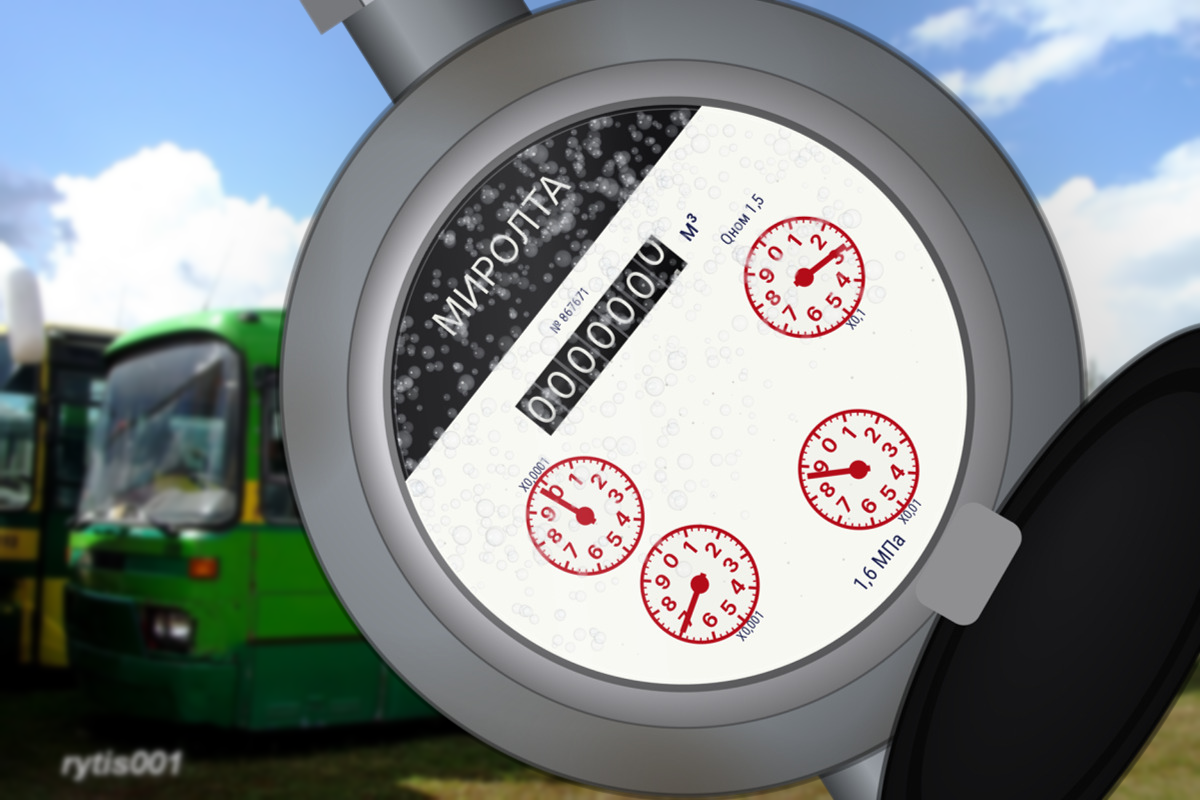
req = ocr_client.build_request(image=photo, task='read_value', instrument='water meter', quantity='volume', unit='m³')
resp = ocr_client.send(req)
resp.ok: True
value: 0.2869 m³
